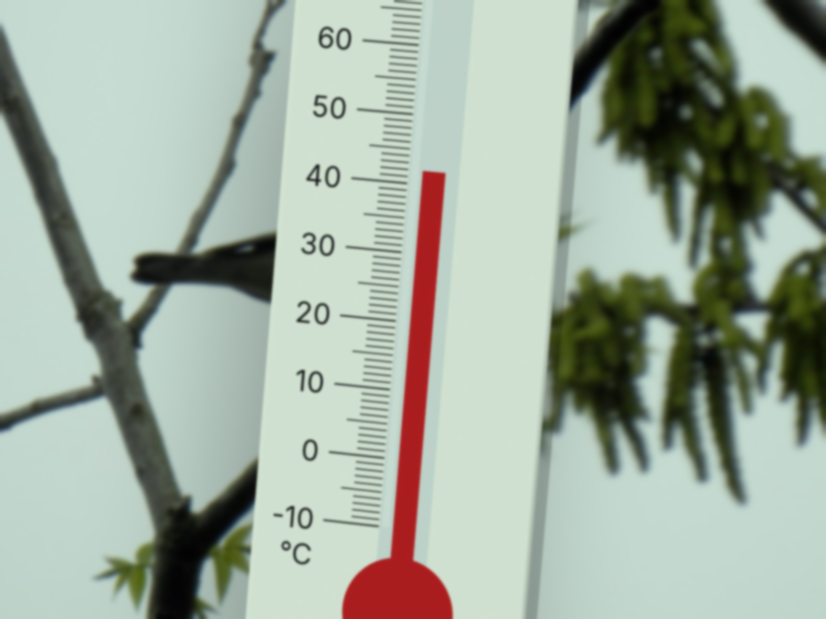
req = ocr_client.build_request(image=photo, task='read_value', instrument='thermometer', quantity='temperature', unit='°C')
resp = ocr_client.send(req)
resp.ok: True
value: 42 °C
